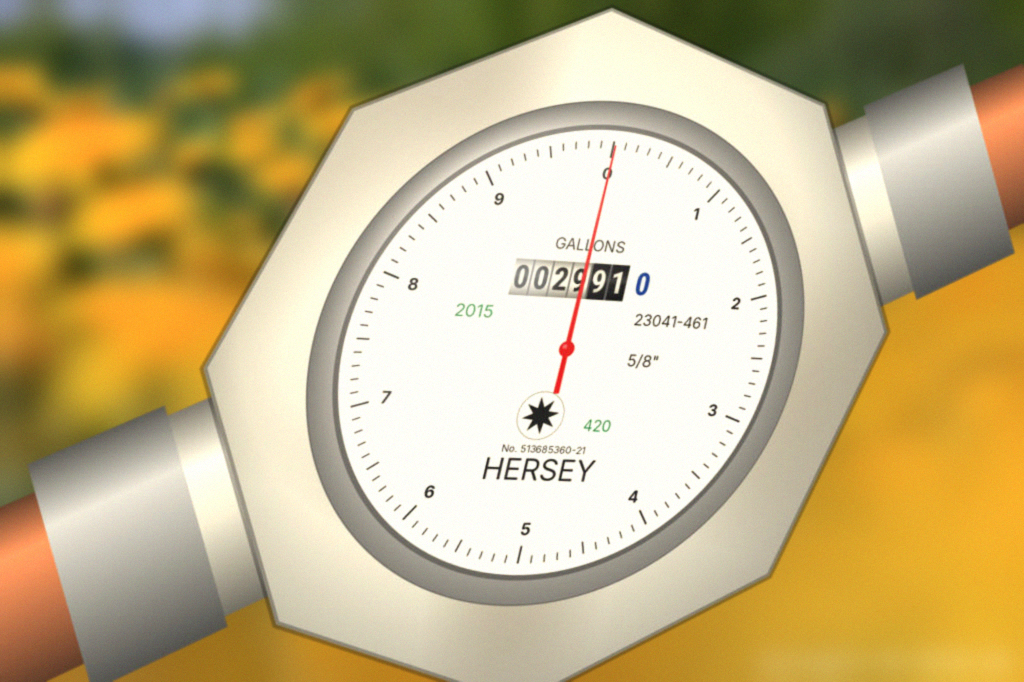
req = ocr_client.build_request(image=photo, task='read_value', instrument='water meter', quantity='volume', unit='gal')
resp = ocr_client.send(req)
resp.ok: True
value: 29910.0 gal
